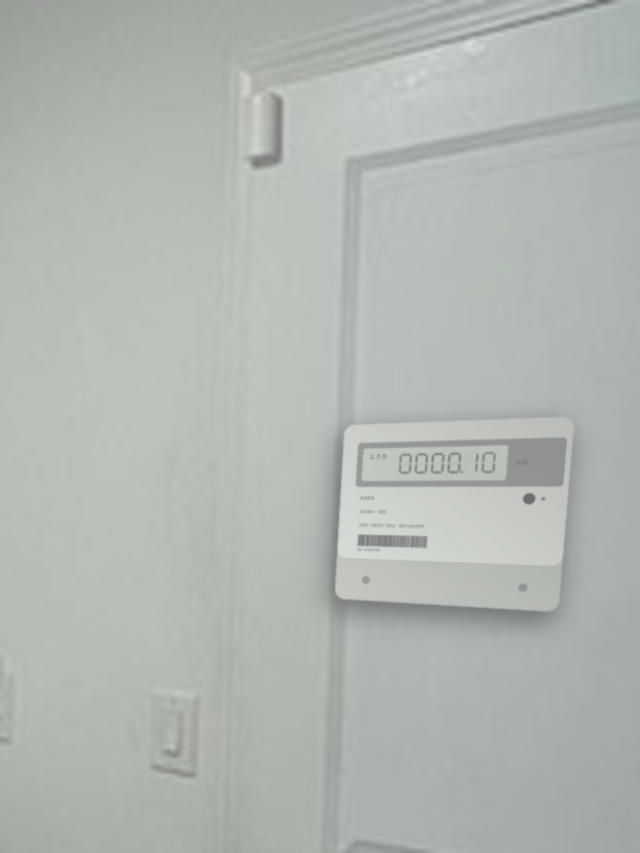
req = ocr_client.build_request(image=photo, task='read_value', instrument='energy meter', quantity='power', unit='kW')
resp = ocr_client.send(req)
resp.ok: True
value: 0.10 kW
